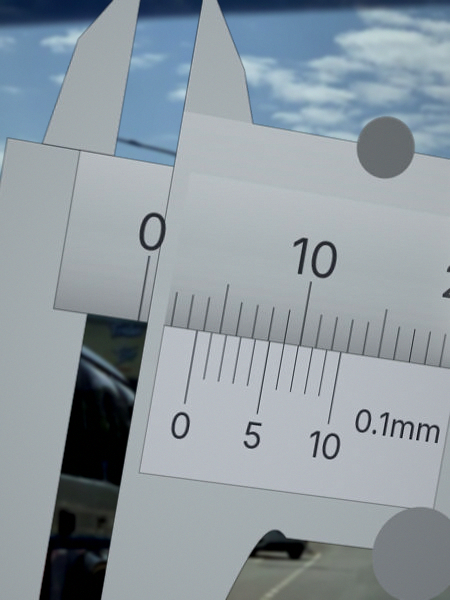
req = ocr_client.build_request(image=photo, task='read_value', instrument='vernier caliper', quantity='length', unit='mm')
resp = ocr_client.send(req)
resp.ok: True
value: 3.6 mm
